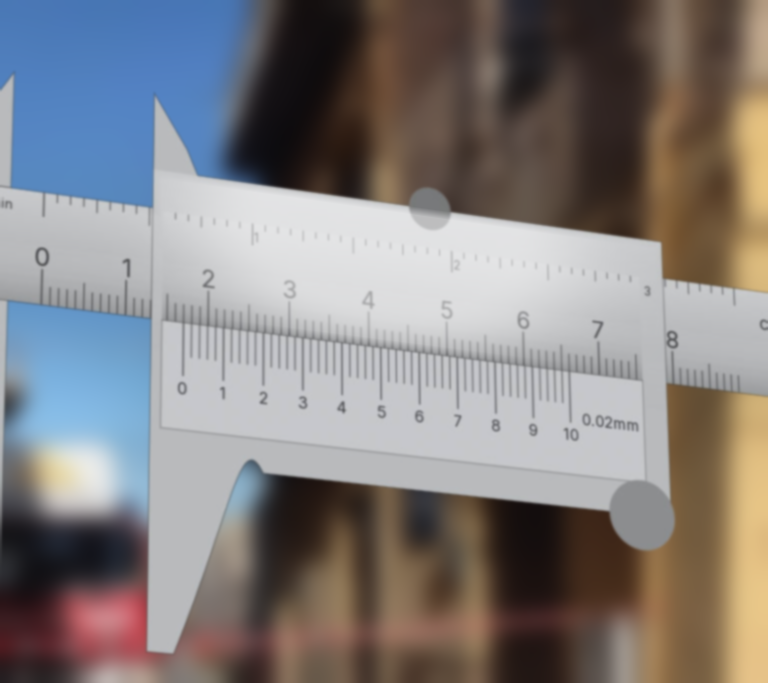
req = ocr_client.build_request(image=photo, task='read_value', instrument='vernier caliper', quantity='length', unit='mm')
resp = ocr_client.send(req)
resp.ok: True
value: 17.0 mm
